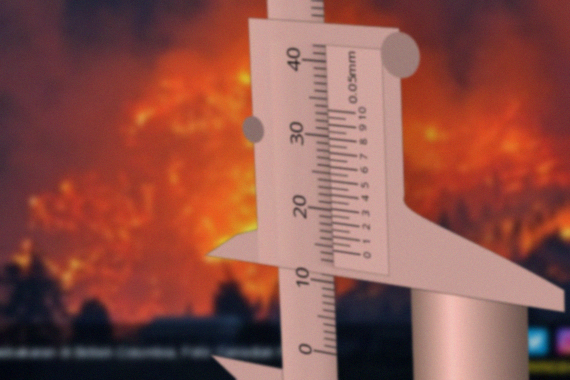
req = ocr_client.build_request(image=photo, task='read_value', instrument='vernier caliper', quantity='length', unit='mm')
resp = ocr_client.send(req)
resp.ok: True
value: 14.5 mm
